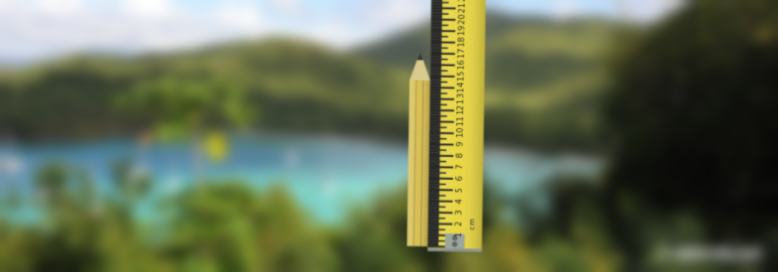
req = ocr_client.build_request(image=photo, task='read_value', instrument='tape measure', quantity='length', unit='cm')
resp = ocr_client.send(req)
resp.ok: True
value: 17 cm
